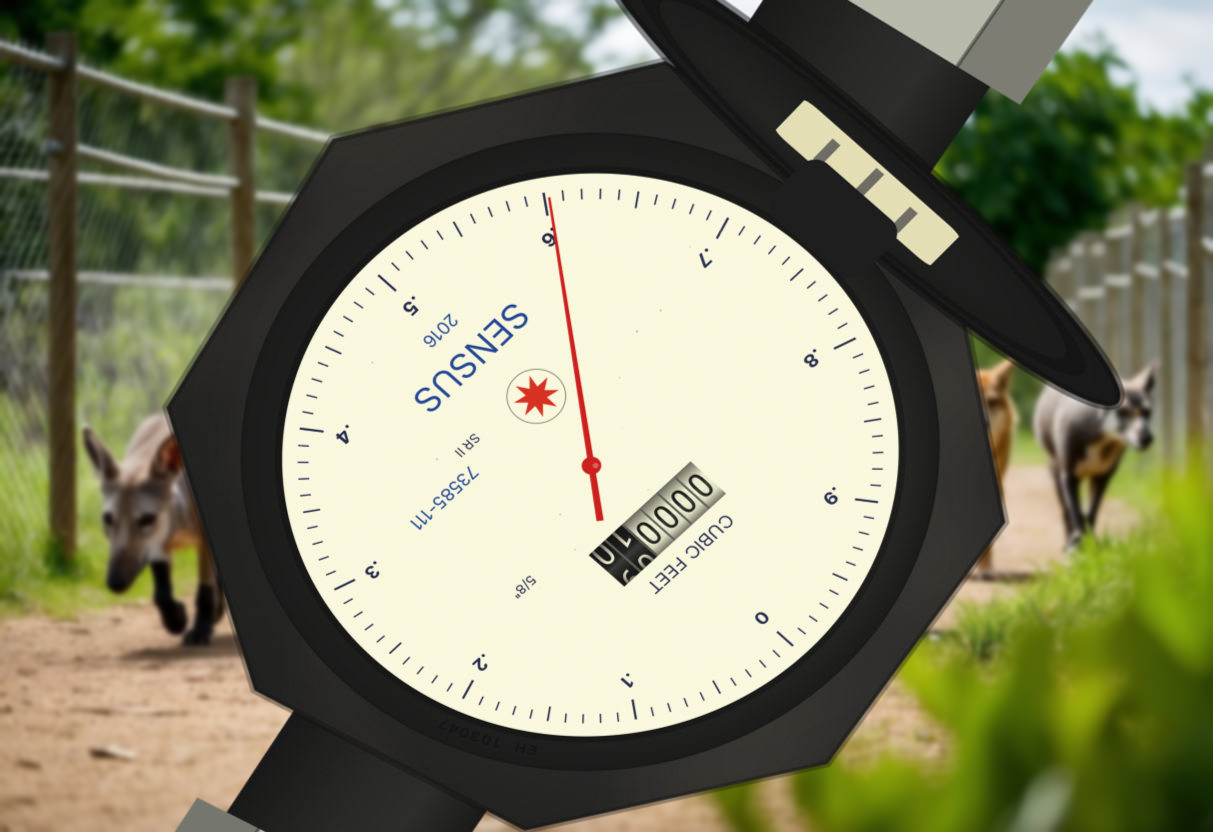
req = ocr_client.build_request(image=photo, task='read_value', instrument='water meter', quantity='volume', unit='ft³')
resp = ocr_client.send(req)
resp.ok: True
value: 9.60 ft³
